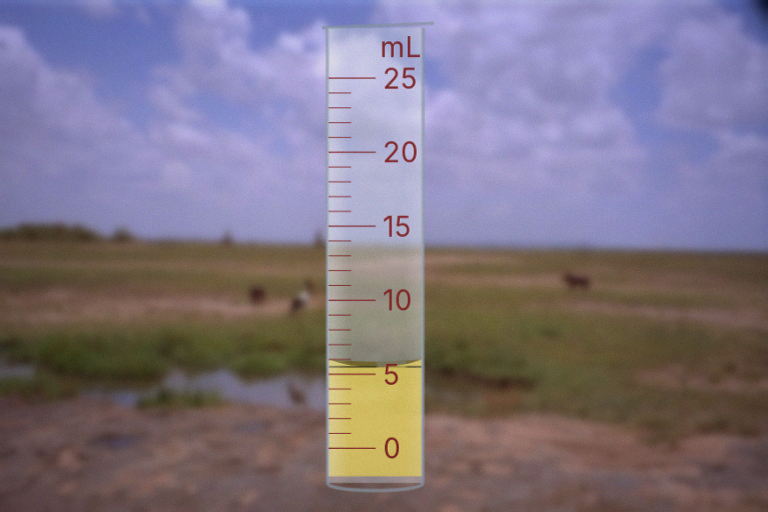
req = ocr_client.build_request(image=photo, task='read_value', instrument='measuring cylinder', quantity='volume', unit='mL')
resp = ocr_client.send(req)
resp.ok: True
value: 5.5 mL
